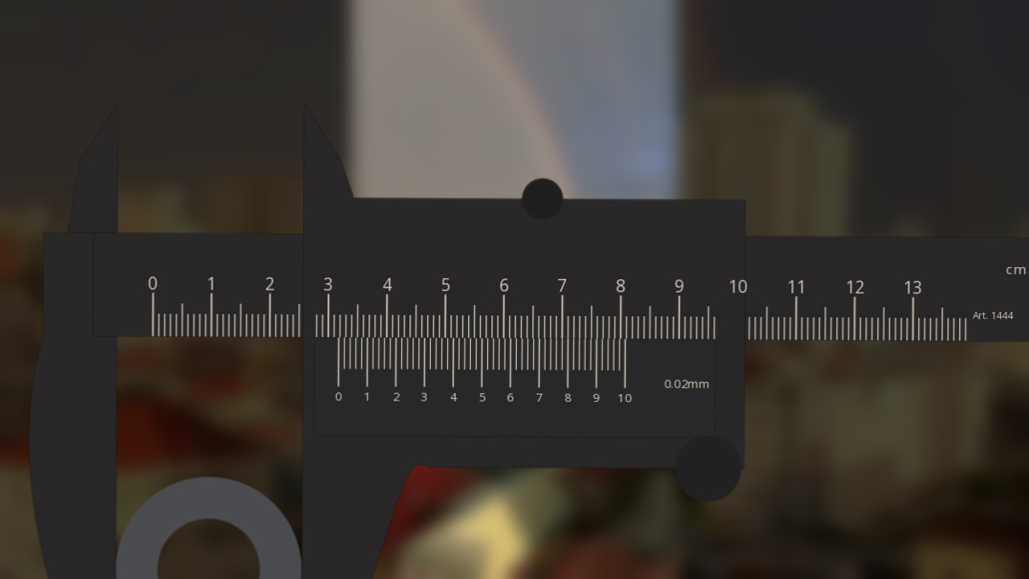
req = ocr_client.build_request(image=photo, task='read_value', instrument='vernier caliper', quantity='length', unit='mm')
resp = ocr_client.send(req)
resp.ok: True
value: 31.8 mm
